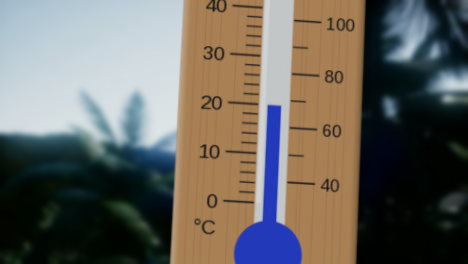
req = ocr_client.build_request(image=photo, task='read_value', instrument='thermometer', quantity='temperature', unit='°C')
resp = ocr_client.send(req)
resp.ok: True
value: 20 °C
